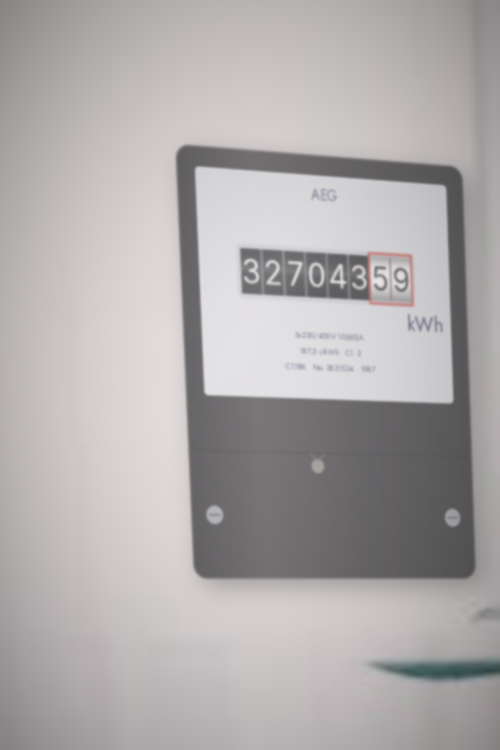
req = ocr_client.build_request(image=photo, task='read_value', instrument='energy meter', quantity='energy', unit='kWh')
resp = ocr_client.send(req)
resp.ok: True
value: 327043.59 kWh
